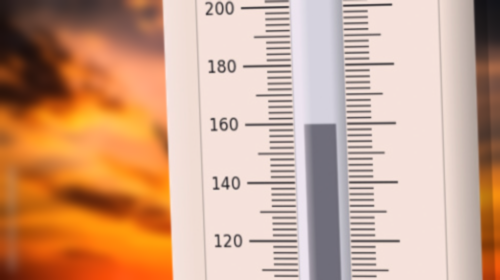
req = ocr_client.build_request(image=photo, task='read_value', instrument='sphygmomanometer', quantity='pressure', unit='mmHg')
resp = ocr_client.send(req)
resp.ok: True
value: 160 mmHg
